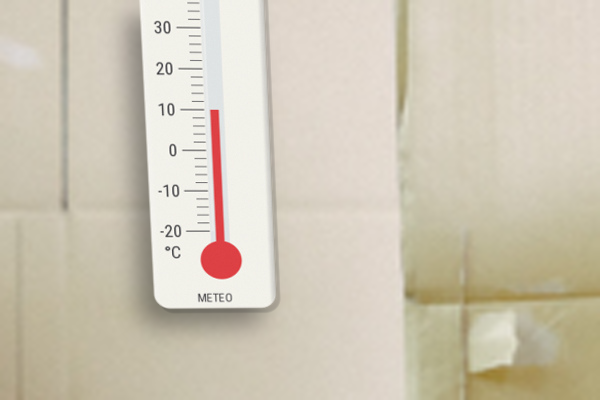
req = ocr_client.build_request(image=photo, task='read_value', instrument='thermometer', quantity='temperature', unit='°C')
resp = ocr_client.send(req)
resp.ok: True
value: 10 °C
